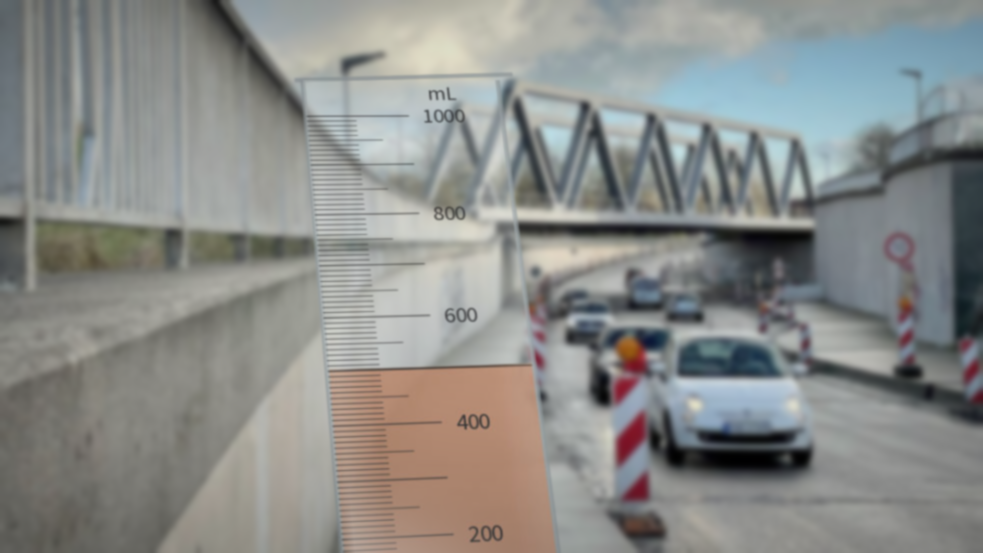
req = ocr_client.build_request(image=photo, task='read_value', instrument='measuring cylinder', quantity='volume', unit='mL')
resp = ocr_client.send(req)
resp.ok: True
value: 500 mL
